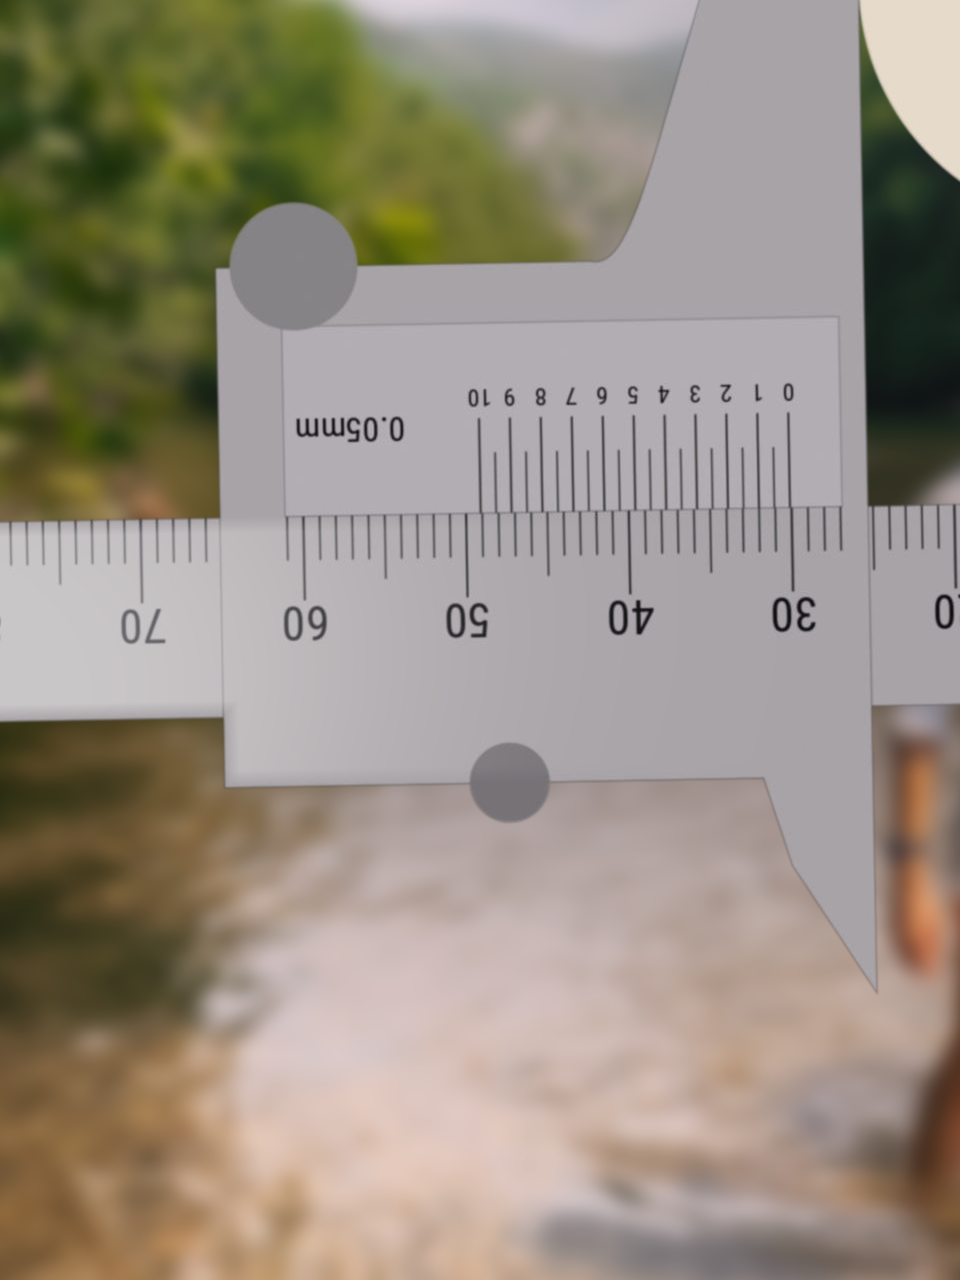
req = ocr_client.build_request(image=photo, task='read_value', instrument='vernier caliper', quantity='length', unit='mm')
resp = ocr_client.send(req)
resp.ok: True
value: 30.1 mm
